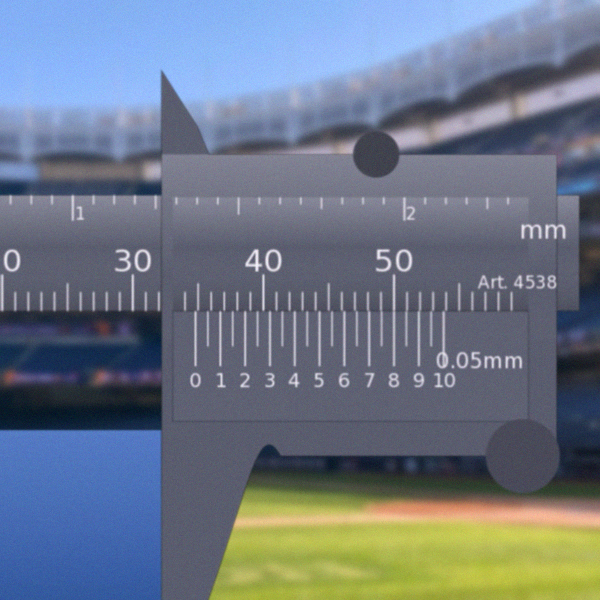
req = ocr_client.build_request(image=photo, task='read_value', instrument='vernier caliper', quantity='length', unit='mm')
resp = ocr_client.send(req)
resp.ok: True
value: 34.8 mm
